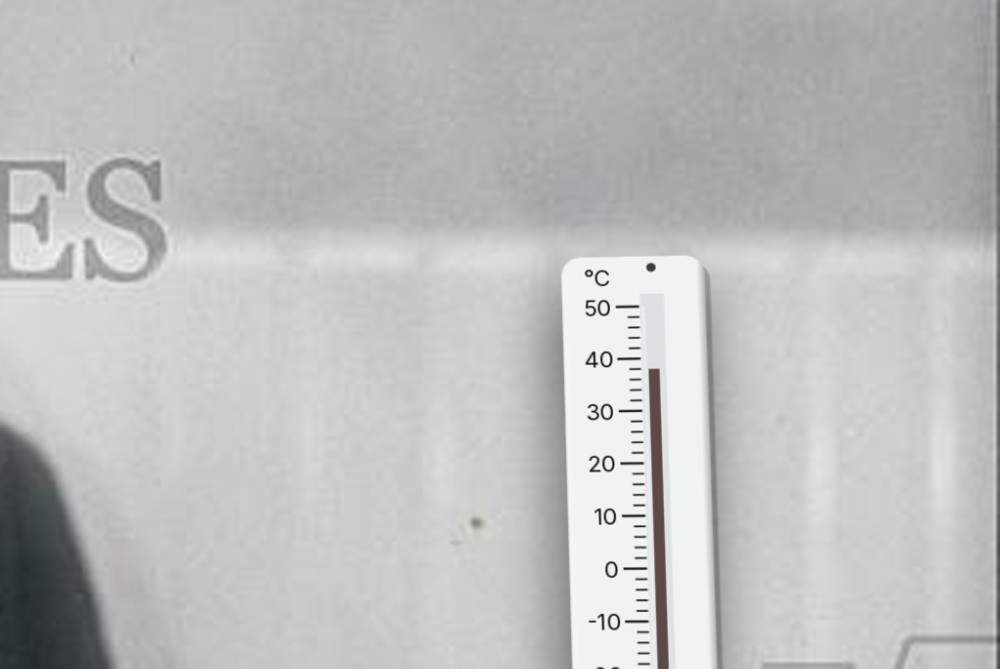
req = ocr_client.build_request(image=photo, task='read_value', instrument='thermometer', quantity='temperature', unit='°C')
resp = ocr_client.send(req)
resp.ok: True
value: 38 °C
